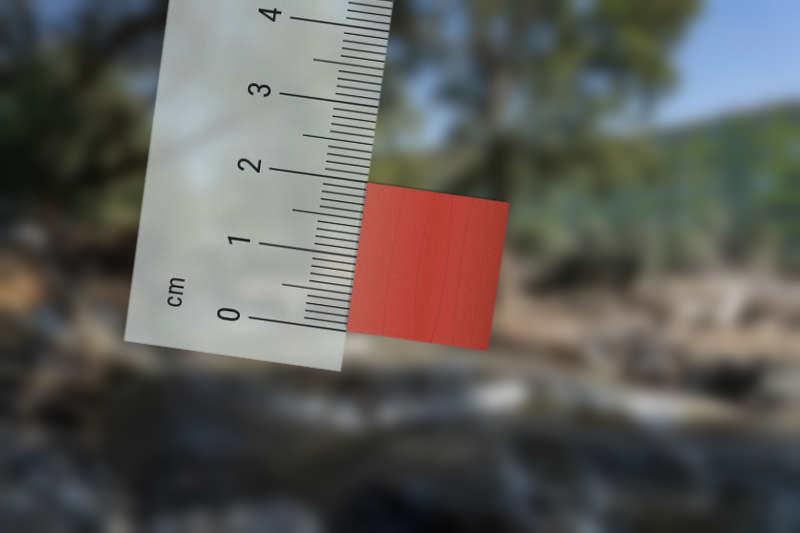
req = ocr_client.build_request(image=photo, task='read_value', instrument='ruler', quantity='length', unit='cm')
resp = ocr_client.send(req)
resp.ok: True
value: 2 cm
